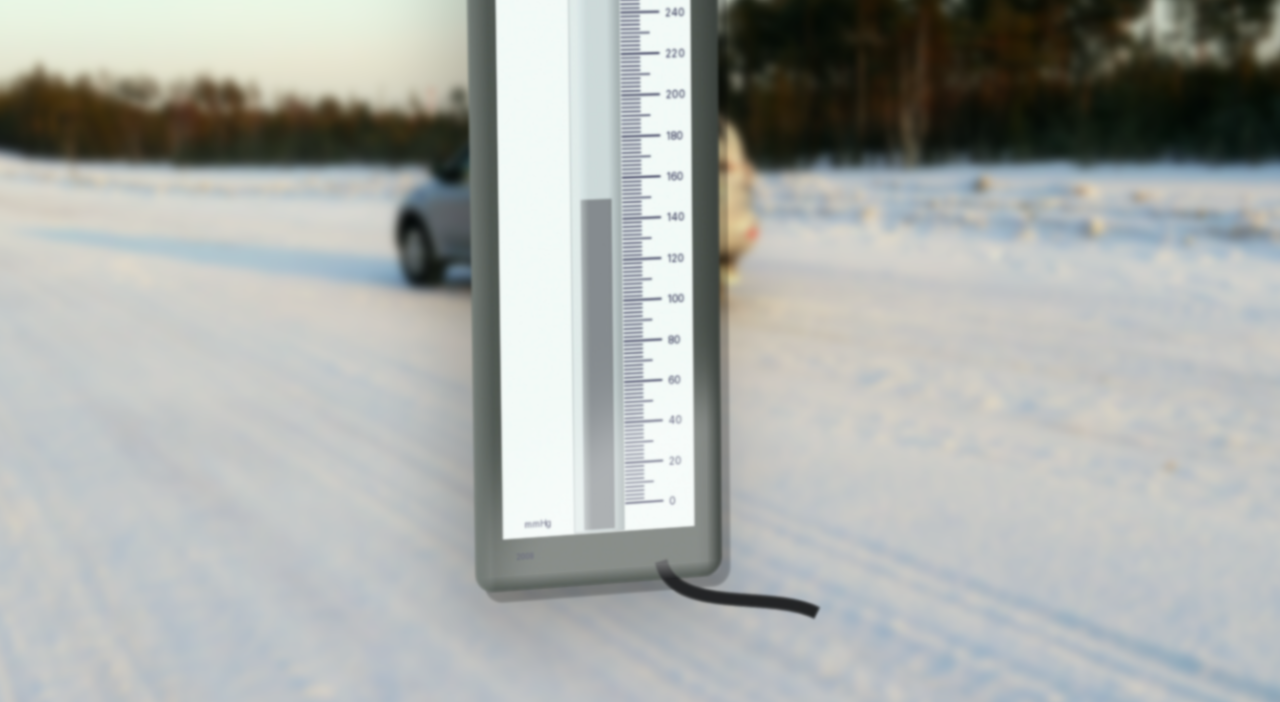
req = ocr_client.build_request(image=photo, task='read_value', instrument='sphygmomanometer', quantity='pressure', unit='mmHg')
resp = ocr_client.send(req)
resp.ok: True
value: 150 mmHg
